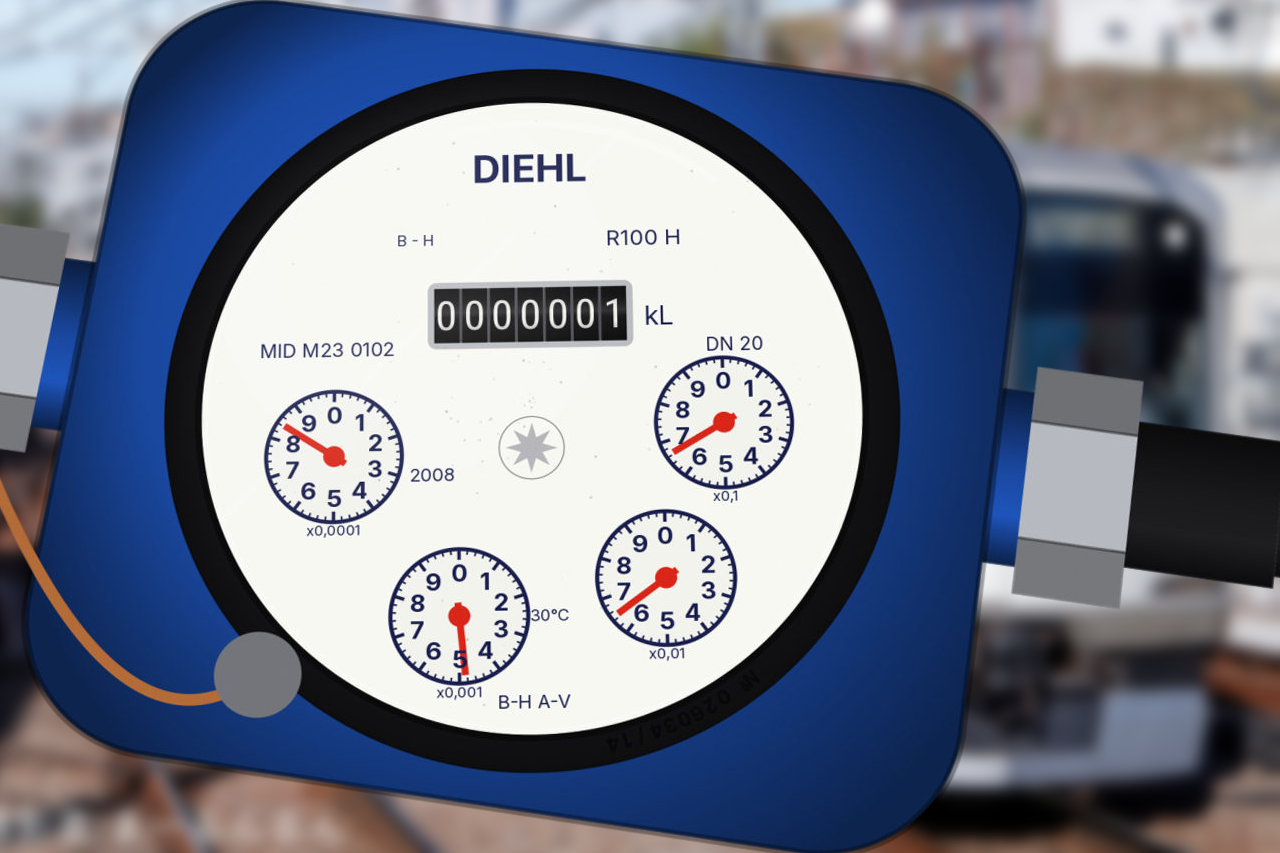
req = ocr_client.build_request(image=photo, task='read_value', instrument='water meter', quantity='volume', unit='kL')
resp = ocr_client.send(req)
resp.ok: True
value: 1.6648 kL
